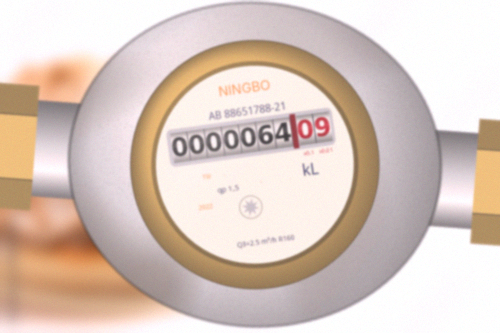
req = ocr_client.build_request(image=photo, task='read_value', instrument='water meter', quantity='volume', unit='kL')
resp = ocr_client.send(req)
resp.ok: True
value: 64.09 kL
